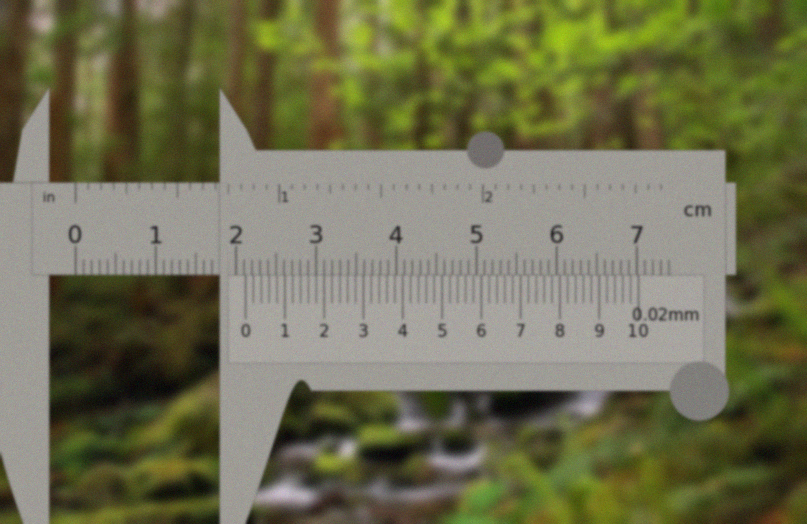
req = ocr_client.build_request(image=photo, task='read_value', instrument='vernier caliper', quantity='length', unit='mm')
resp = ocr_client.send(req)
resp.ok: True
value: 21.2 mm
